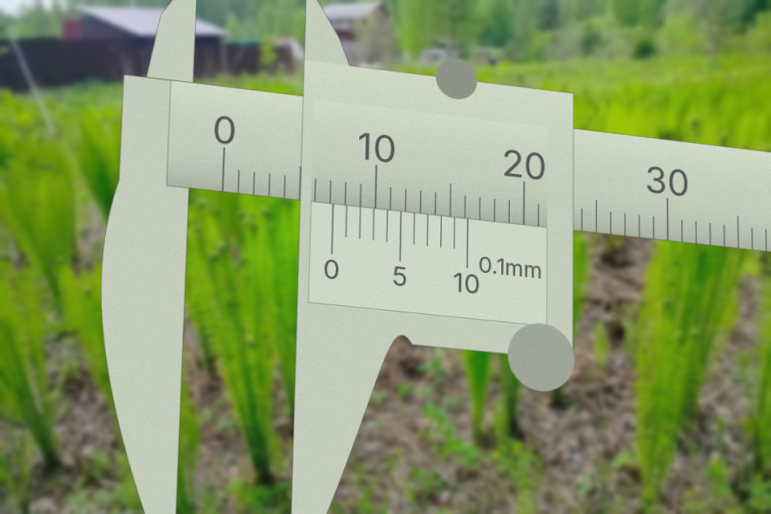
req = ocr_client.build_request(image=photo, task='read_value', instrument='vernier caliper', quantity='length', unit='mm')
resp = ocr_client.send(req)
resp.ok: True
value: 7.2 mm
